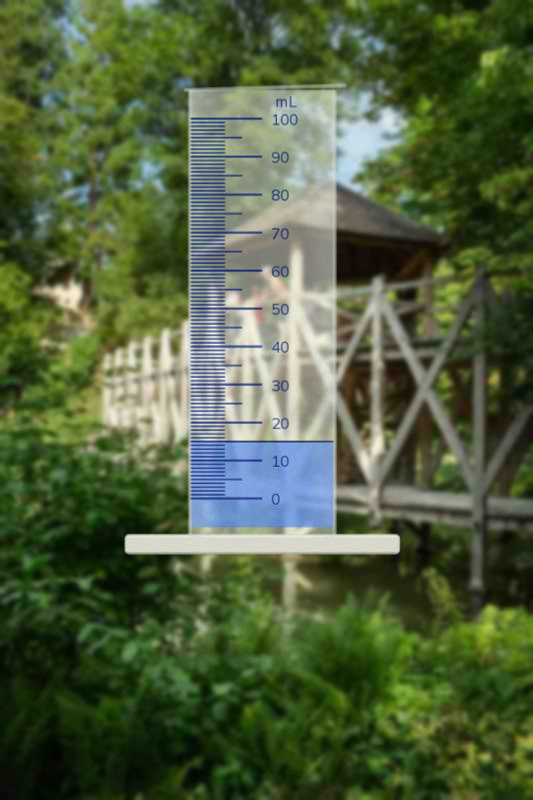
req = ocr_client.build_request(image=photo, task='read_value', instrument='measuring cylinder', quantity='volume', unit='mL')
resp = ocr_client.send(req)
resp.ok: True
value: 15 mL
